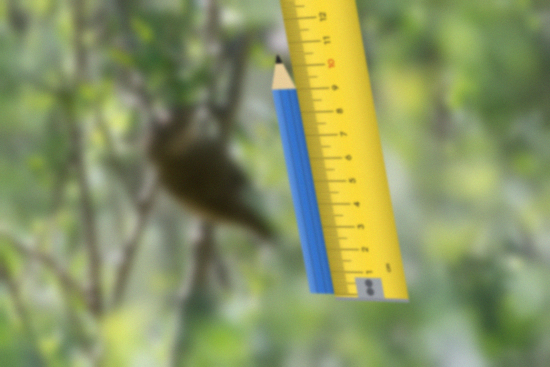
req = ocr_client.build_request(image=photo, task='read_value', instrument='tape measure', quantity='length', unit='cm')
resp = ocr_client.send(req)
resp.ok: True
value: 10.5 cm
